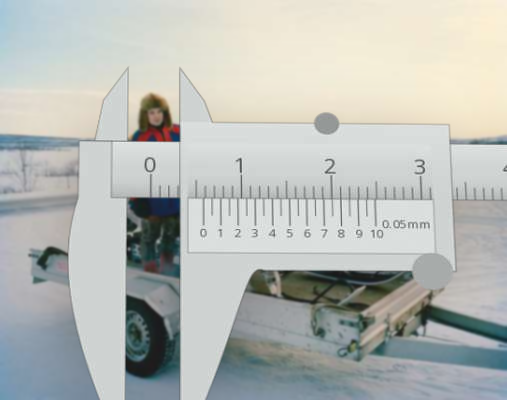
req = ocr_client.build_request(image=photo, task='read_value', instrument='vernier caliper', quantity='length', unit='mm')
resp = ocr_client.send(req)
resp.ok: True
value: 5.8 mm
